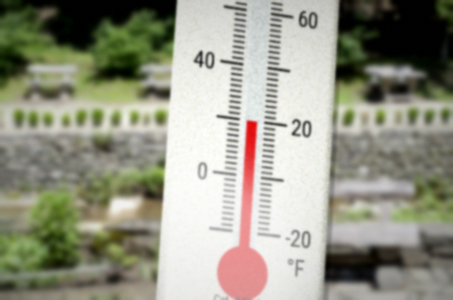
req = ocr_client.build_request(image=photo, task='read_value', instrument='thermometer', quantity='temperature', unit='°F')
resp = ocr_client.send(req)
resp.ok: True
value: 20 °F
